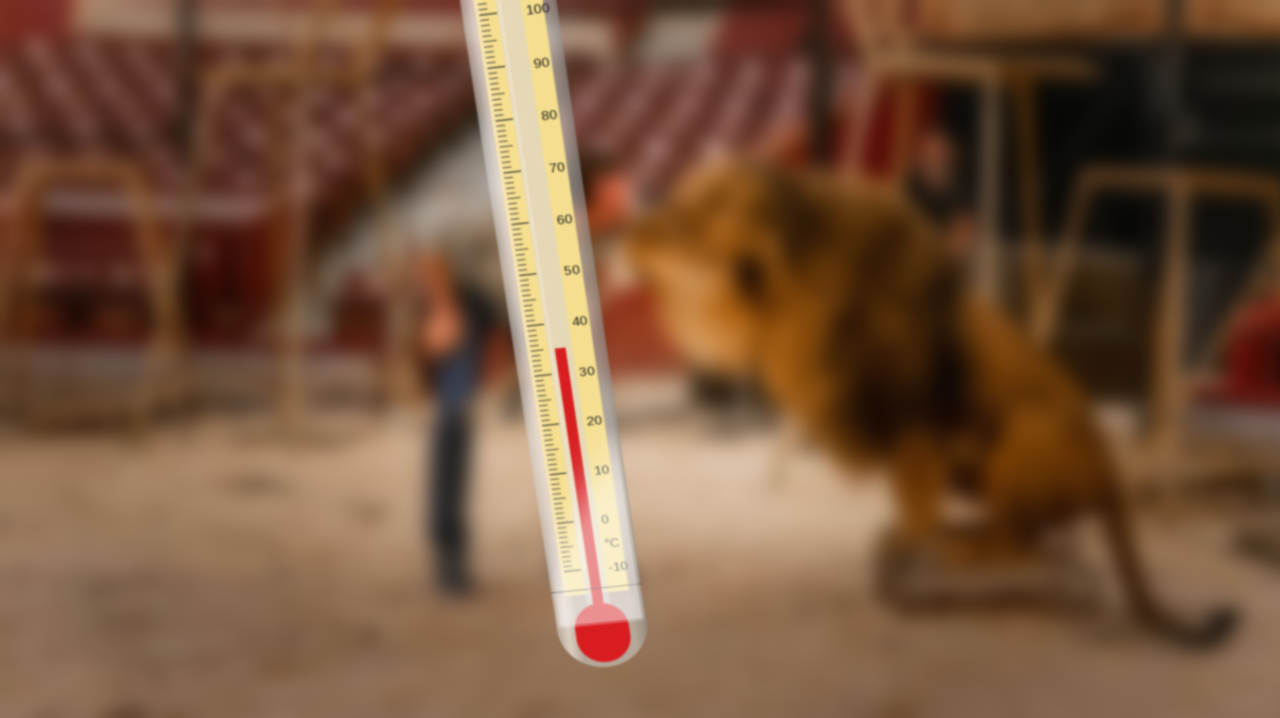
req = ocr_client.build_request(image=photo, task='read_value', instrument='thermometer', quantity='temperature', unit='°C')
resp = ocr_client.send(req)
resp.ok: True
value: 35 °C
